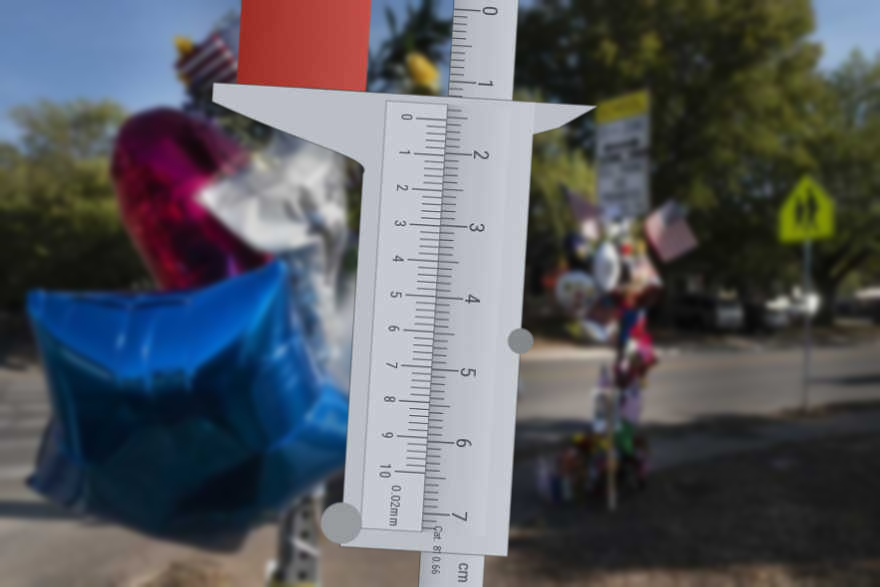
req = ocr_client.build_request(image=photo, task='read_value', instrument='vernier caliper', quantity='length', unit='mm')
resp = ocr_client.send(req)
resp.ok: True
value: 15.4 mm
